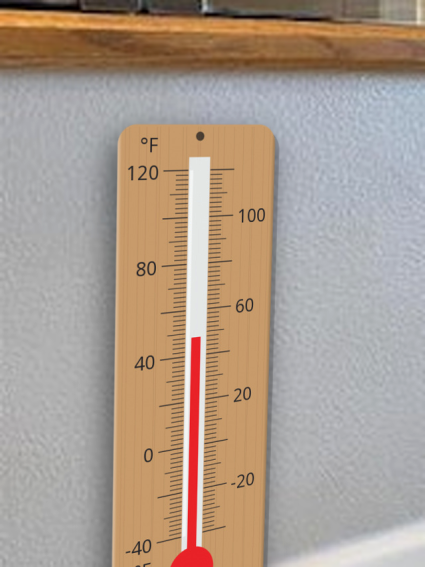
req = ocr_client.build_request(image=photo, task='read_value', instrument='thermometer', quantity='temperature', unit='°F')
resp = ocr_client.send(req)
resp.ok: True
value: 48 °F
